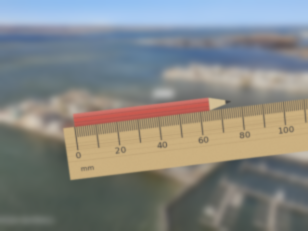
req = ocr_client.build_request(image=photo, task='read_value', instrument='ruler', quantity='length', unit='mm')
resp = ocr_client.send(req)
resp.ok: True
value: 75 mm
